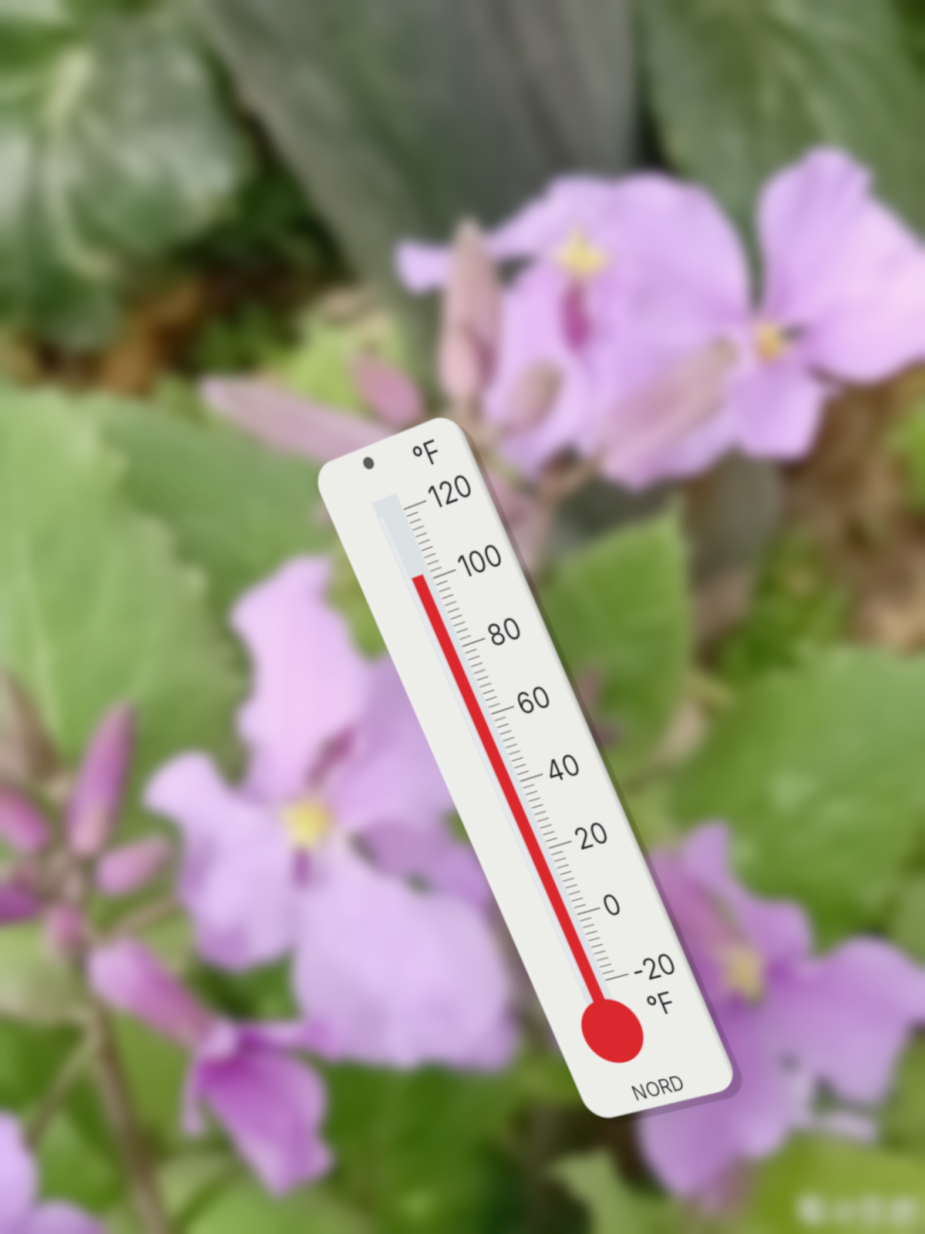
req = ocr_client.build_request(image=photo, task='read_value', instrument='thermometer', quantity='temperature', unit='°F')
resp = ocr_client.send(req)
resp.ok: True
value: 102 °F
